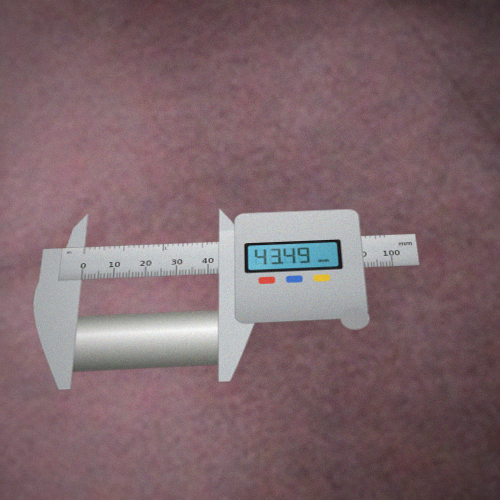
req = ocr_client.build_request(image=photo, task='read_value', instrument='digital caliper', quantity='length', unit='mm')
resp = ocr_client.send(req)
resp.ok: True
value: 43.49 mm
